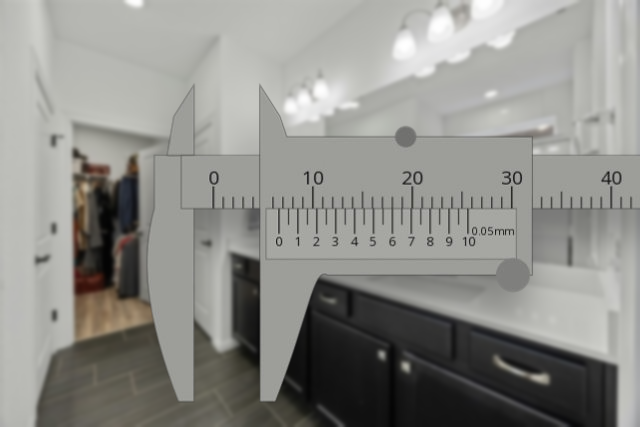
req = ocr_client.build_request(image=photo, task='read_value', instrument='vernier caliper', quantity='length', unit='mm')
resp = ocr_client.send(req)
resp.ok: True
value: 6.6 mm
